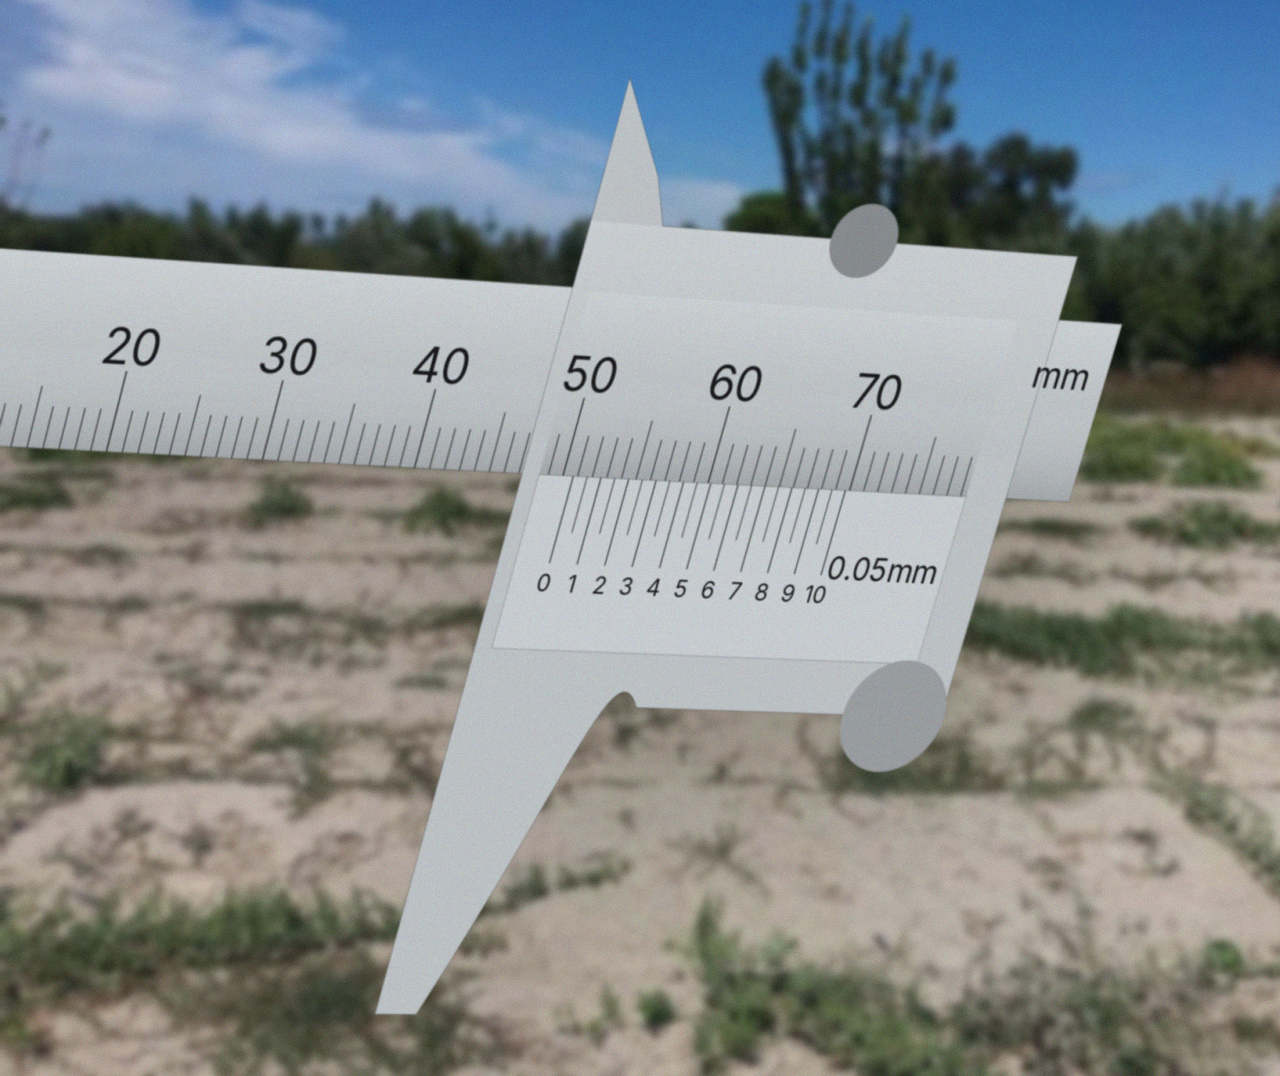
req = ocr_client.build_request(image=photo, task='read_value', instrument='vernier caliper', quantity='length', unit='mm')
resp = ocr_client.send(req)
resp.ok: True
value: 50.7 mm
